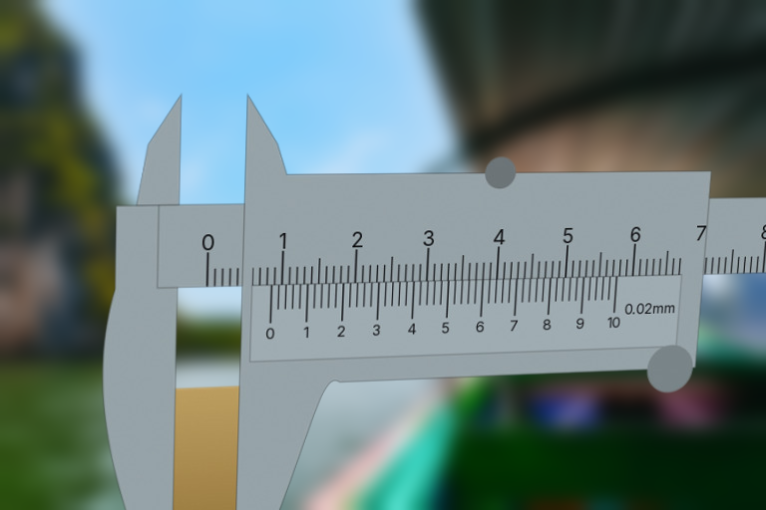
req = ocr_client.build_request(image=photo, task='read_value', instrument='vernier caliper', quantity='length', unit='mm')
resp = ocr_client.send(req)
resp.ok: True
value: 8.6 mm
